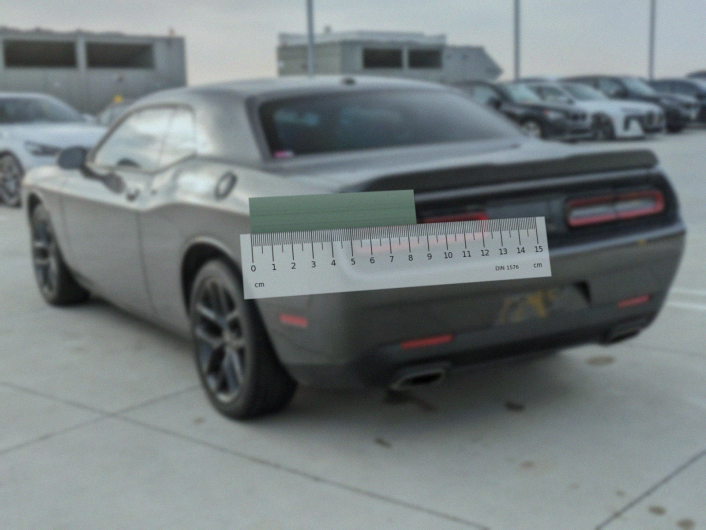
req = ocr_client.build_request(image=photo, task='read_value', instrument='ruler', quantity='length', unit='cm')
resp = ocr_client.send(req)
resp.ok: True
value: 8.5 cm
